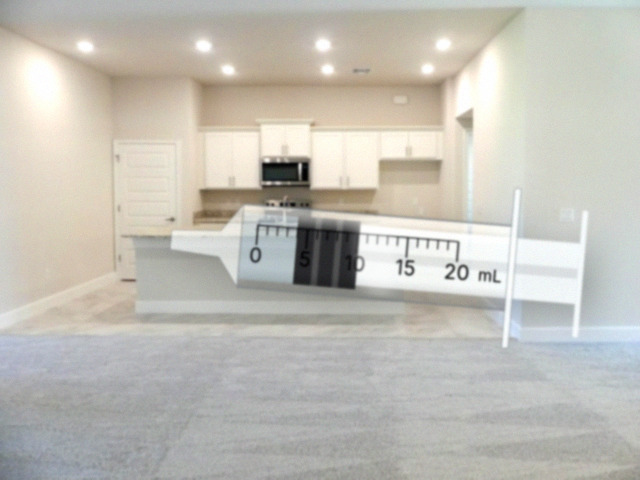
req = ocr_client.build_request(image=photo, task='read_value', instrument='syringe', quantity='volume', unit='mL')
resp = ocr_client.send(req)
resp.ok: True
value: 4 mL
